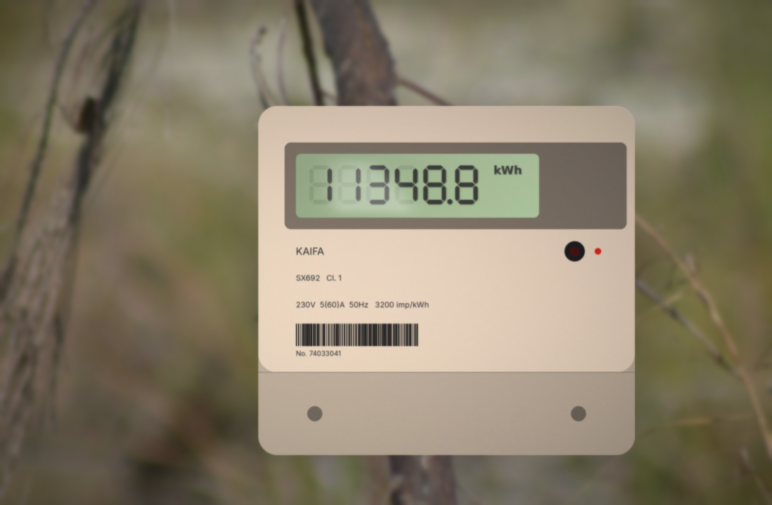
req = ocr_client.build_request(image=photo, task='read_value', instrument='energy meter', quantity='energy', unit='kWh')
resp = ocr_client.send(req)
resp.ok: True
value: 11348.8 kWh
